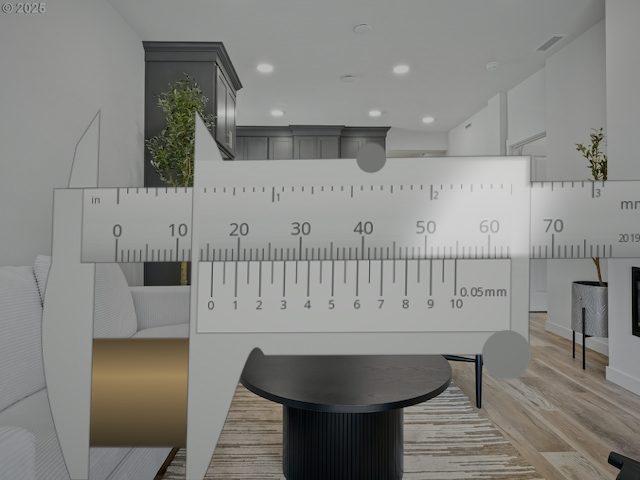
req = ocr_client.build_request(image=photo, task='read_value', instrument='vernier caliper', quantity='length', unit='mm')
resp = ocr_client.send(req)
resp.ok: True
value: 15.8 mm
